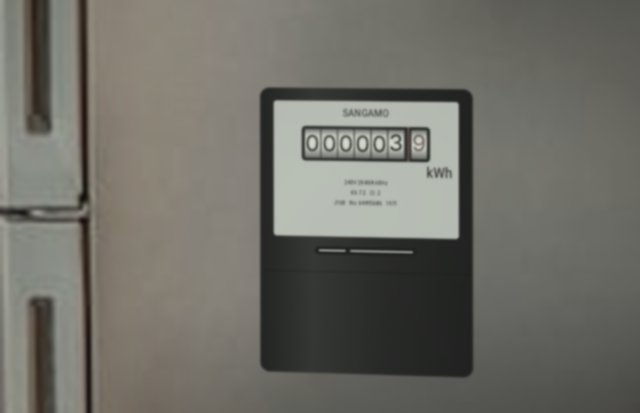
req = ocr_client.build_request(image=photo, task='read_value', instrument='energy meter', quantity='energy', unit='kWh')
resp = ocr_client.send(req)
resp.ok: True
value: 3.9 kWh
